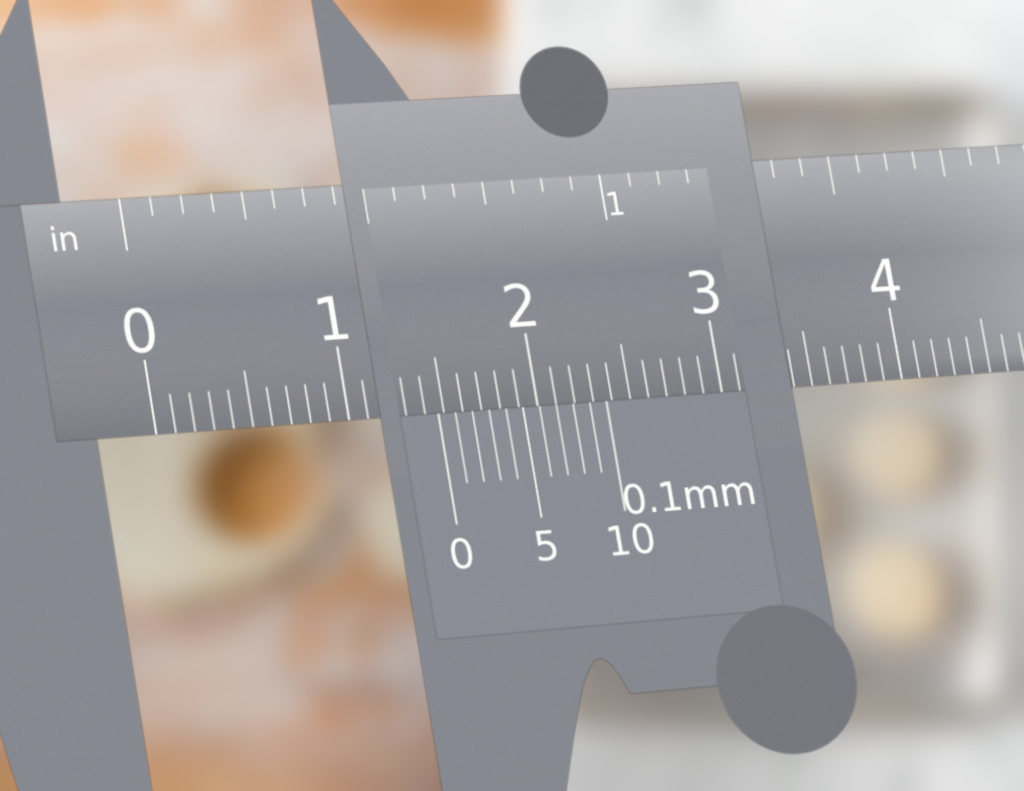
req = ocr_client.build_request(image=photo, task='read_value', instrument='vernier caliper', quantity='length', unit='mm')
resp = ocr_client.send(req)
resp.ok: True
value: 14.7 mm
